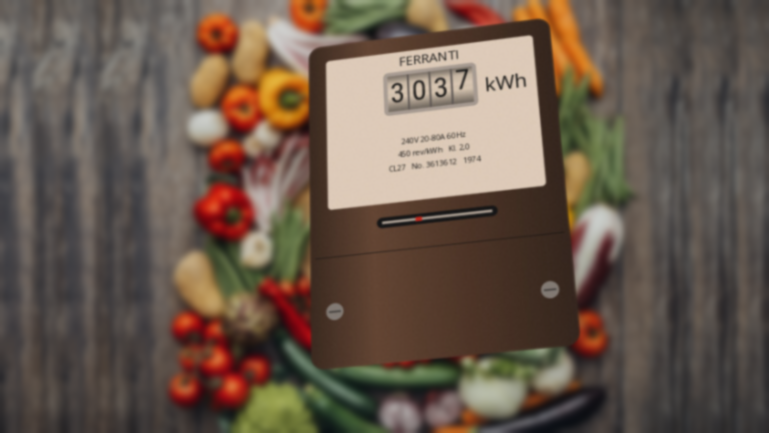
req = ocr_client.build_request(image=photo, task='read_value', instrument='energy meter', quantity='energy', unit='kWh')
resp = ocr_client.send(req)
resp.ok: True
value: 3037 kWh
